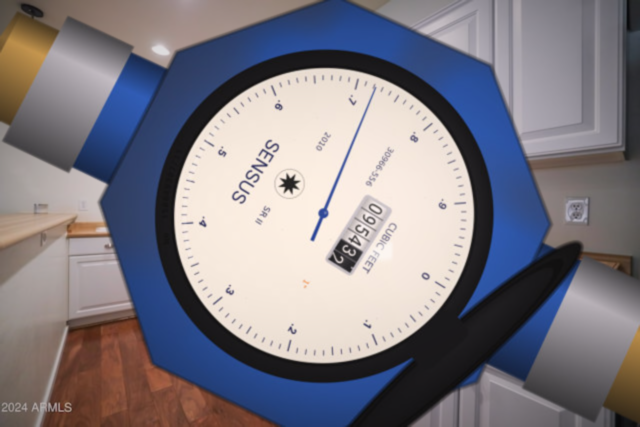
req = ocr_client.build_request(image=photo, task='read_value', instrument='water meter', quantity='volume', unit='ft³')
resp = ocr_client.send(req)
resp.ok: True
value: 95431.72 ft³
